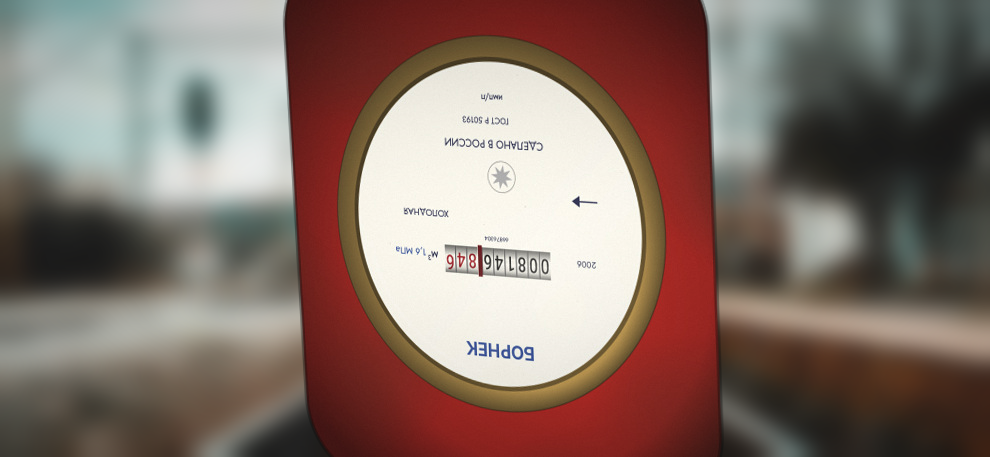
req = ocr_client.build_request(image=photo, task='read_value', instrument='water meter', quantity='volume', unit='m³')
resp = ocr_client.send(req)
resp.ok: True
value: 8146.846 m³
